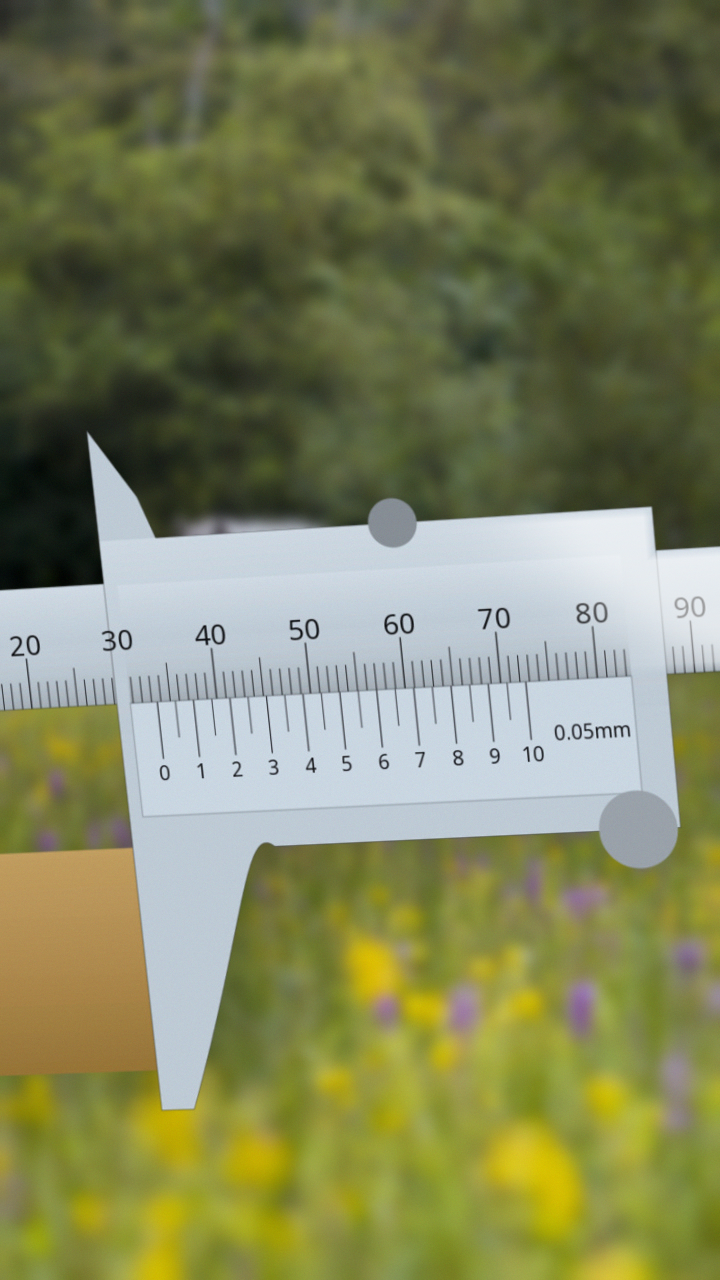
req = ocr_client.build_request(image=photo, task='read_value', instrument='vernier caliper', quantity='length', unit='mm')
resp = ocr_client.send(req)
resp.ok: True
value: 33.6 mm
